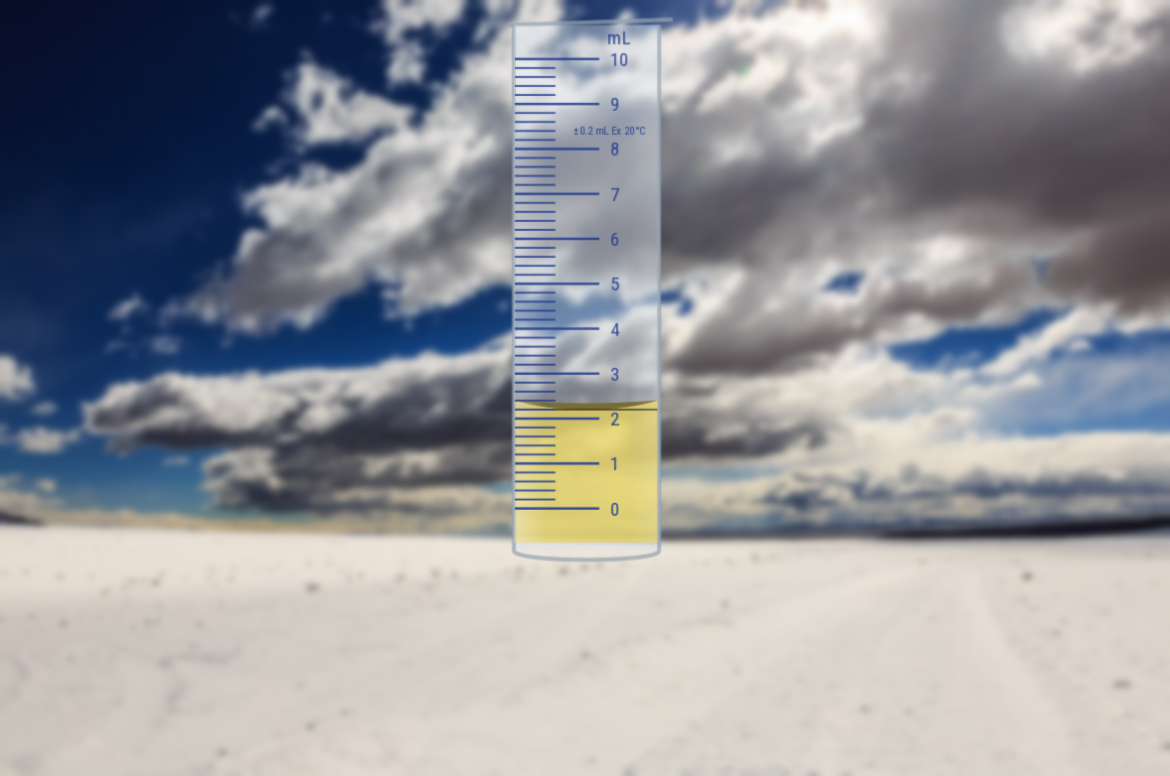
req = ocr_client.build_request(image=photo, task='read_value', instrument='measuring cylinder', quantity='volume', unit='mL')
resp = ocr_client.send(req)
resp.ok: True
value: 2.2 mL
